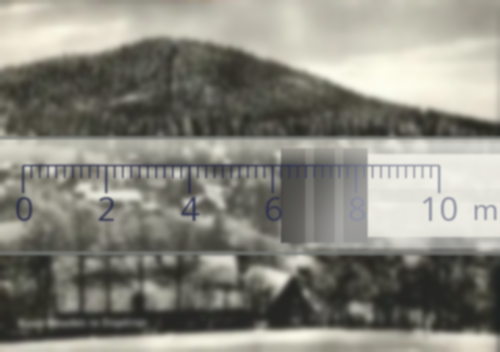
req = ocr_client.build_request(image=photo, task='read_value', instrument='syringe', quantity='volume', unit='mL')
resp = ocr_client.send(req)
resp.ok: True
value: 6.2 mL
